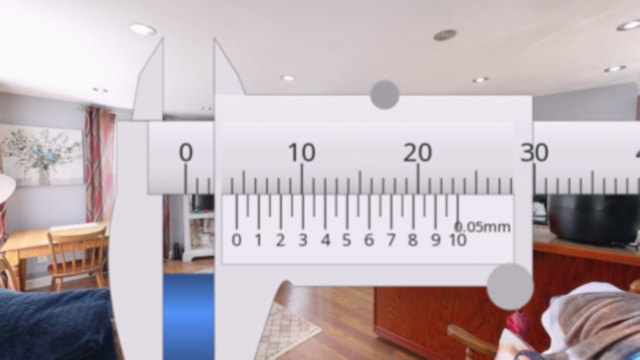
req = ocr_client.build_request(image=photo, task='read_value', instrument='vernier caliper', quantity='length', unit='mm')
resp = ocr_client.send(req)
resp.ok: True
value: 4.4 mm
